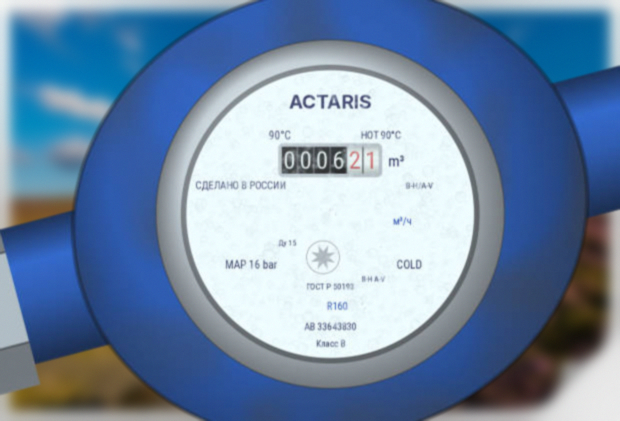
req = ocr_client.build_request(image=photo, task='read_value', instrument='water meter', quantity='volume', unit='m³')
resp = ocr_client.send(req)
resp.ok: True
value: 6.21 m³
